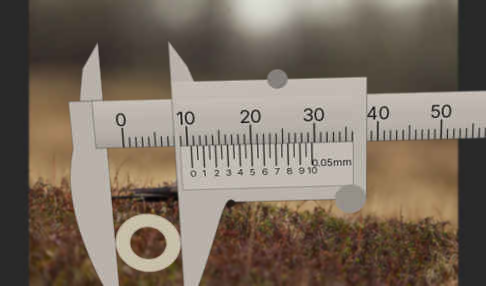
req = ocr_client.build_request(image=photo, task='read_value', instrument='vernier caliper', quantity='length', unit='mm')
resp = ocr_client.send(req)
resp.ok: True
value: 10.6 mm
